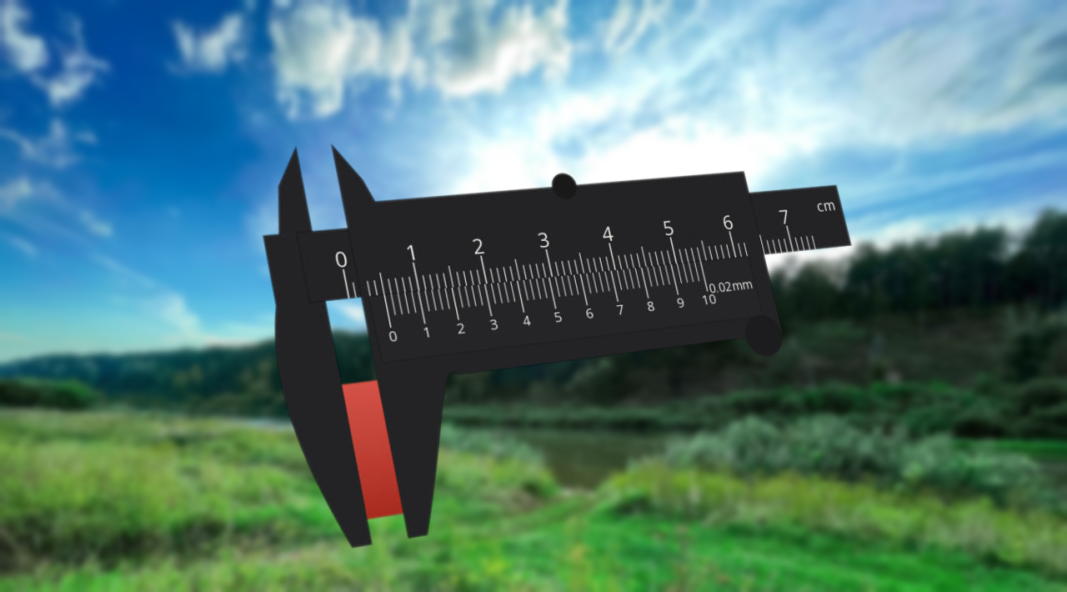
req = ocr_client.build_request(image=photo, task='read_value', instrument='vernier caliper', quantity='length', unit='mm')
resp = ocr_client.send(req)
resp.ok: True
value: 5.0 mm
